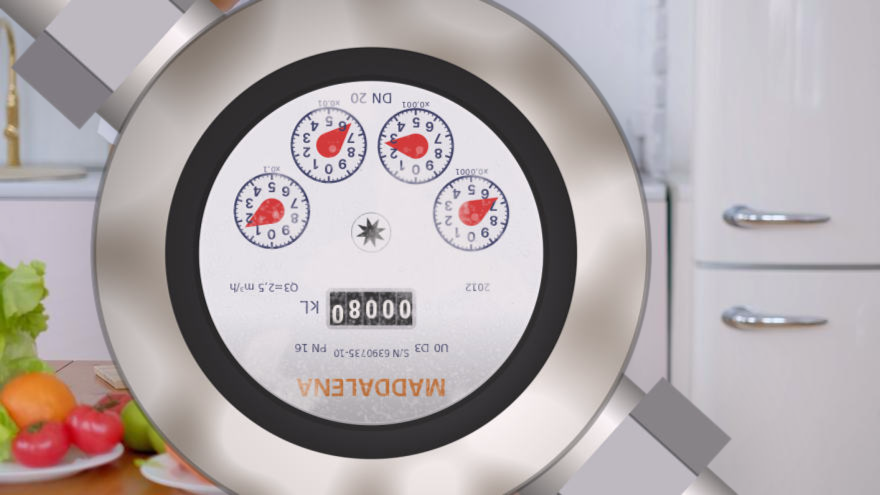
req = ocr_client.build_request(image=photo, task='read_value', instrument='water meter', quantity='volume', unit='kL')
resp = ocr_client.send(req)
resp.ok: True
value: 80.1626 kL
